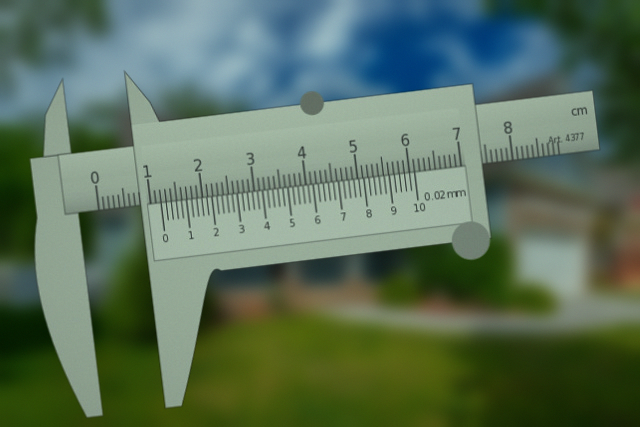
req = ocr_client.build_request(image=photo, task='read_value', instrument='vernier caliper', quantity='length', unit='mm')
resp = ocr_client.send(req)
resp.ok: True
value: 12.0 mm
